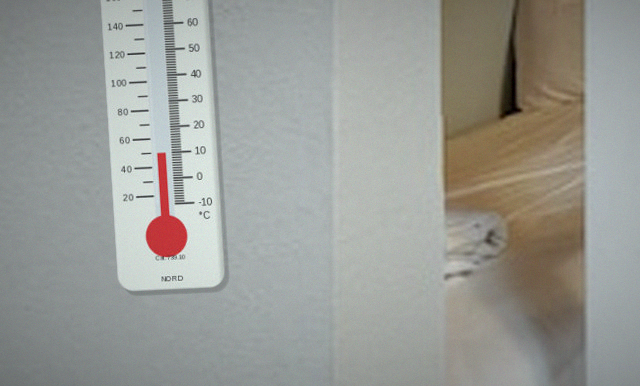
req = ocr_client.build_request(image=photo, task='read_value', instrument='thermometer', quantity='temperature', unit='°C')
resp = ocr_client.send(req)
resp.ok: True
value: 10 °C
